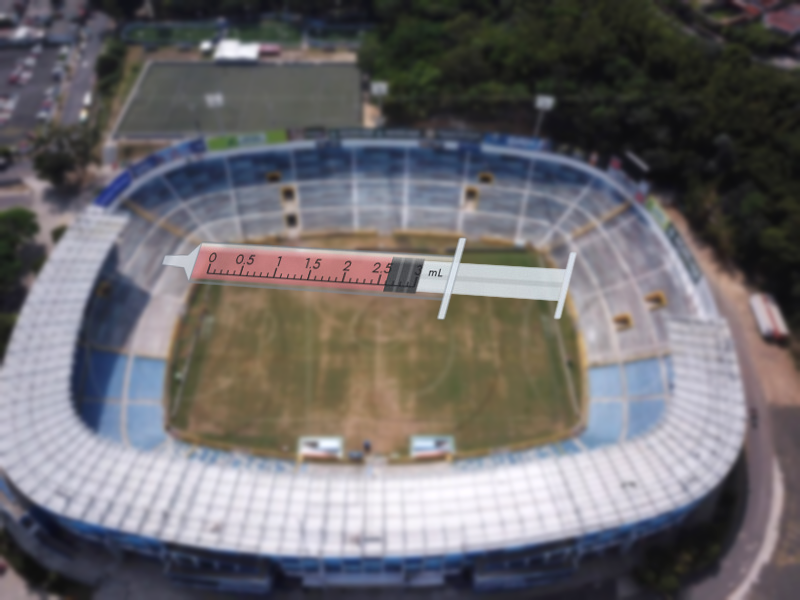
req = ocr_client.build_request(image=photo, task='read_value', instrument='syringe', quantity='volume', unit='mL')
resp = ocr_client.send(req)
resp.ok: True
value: 2.6 mL
